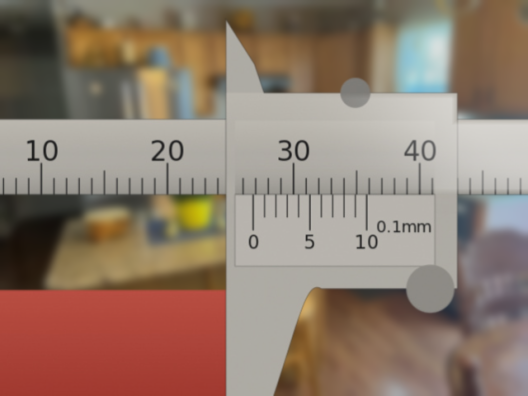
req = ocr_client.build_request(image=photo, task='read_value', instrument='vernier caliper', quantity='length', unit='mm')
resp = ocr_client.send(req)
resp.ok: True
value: 26.8 mm
